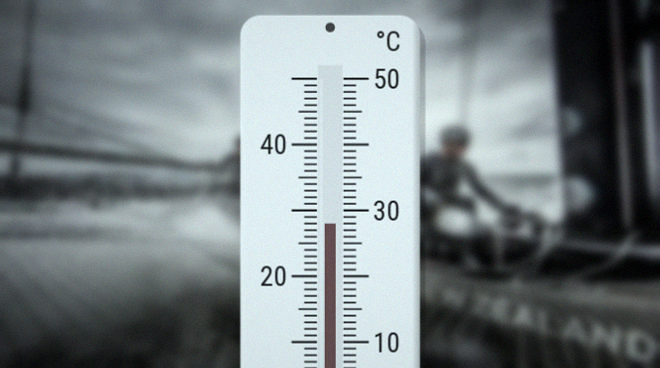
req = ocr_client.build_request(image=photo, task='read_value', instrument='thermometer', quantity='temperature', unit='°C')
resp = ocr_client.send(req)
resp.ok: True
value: 28 °C
